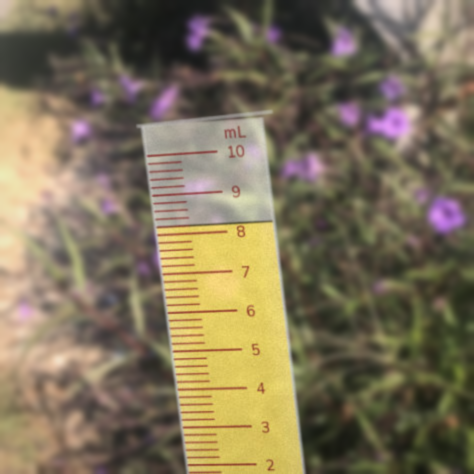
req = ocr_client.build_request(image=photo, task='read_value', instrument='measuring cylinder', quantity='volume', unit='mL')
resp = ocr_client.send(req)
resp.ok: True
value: 8.2 mL
